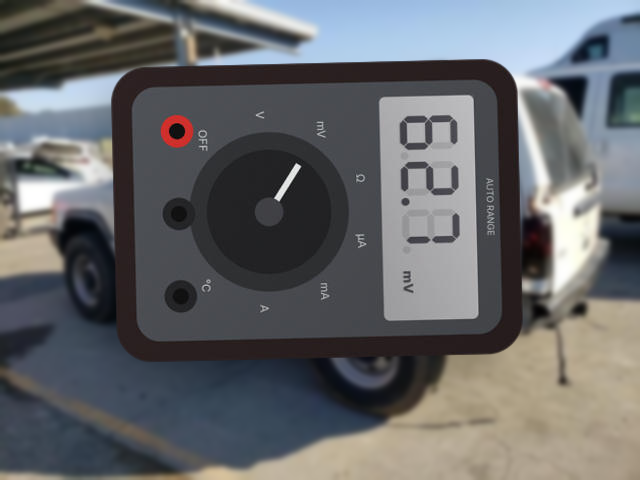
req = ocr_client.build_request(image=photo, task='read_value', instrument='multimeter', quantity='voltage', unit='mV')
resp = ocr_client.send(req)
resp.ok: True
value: 62.7 mV
